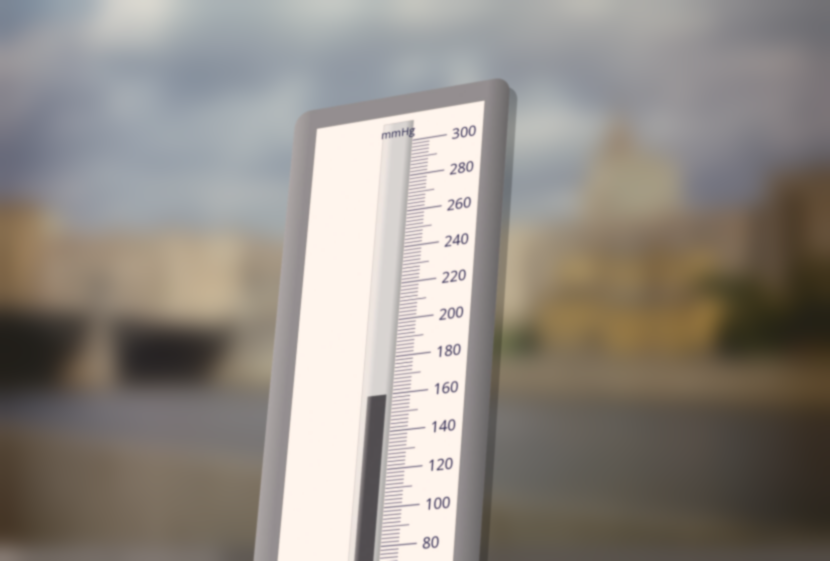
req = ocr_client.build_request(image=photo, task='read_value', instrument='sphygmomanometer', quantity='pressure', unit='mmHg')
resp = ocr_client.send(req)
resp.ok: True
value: 160 mmHg
